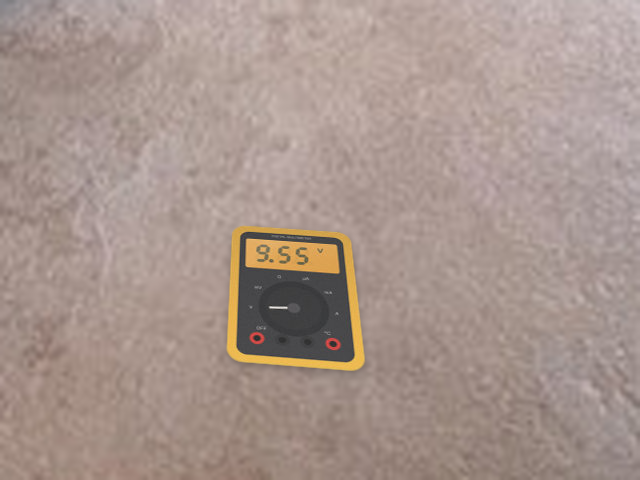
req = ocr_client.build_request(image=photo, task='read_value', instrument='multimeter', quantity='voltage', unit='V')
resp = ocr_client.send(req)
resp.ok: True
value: 9.55 V
